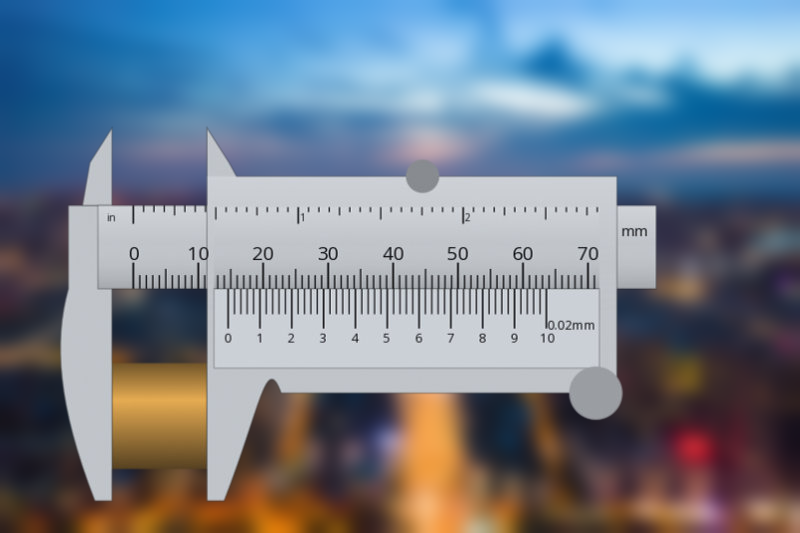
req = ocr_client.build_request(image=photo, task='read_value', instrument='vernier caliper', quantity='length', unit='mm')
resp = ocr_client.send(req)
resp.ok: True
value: 14.6 mm
